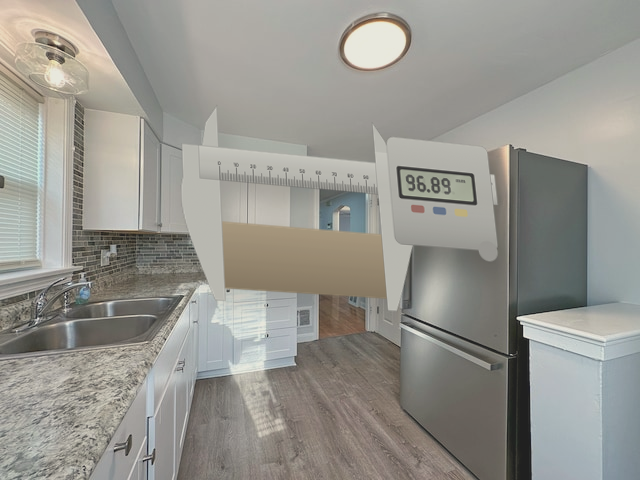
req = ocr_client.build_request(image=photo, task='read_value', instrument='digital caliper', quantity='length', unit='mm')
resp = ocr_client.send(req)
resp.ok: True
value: 96.89 mm
